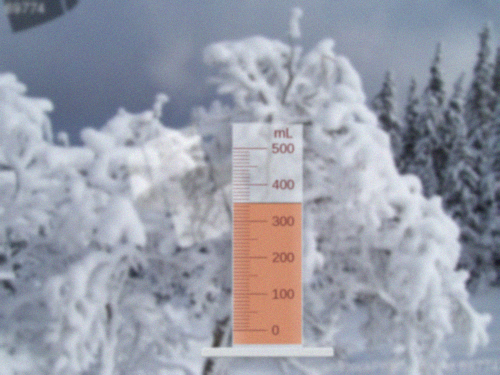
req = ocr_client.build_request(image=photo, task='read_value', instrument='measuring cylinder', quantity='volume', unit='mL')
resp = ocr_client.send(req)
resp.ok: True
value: 350 mL
